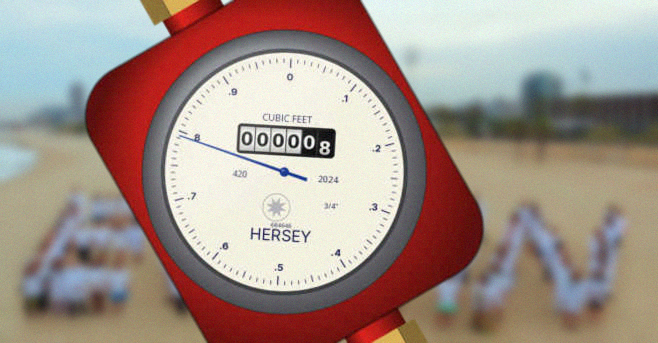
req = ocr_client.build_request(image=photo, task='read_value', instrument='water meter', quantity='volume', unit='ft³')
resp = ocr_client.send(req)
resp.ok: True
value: 7.79 ft³
